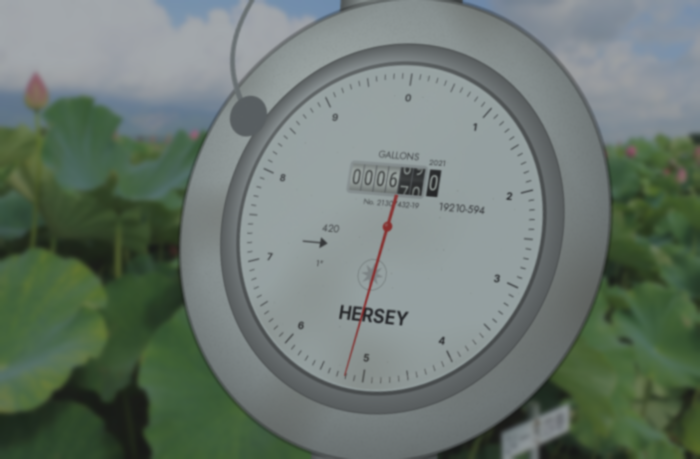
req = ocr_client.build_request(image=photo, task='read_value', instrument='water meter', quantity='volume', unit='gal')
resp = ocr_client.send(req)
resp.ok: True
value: 6695.2 gal
